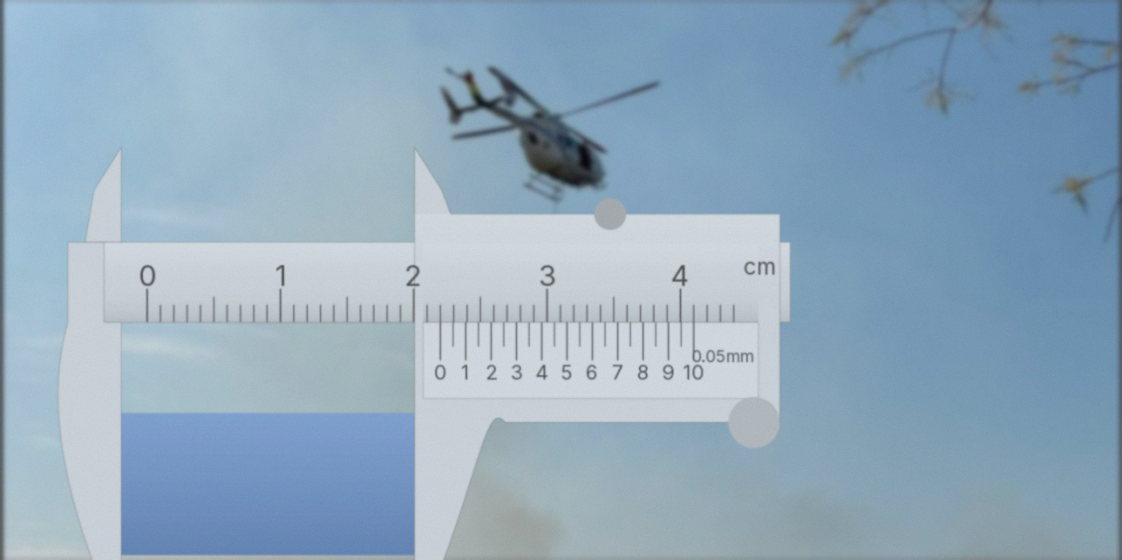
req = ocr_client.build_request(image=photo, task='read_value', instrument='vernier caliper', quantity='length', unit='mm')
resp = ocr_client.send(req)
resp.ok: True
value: 22.0 mm
